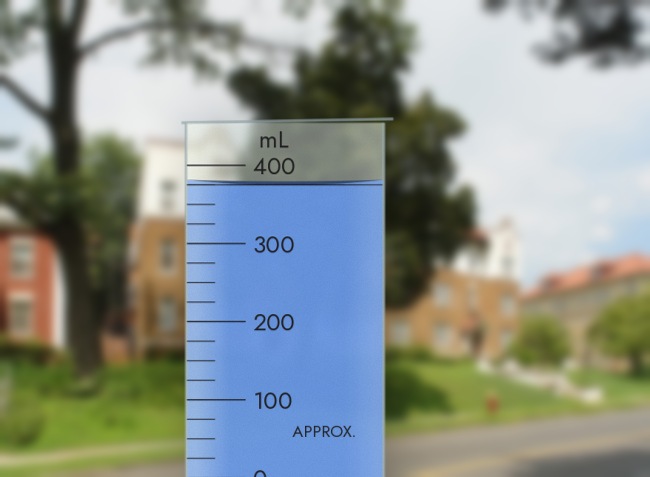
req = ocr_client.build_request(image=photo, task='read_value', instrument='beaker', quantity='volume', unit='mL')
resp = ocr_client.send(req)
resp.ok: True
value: 375 mL
